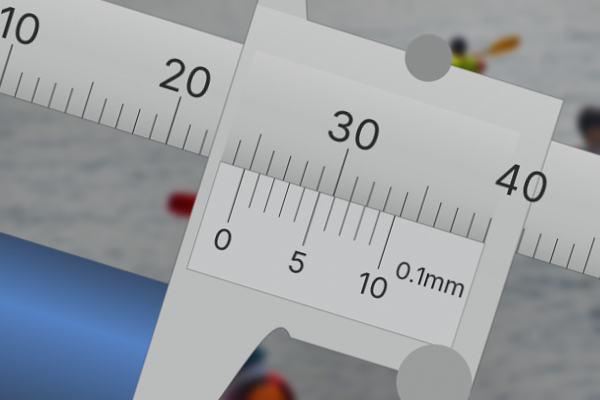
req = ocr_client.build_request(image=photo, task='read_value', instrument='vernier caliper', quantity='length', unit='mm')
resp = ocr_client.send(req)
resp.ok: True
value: 24.7 mm
